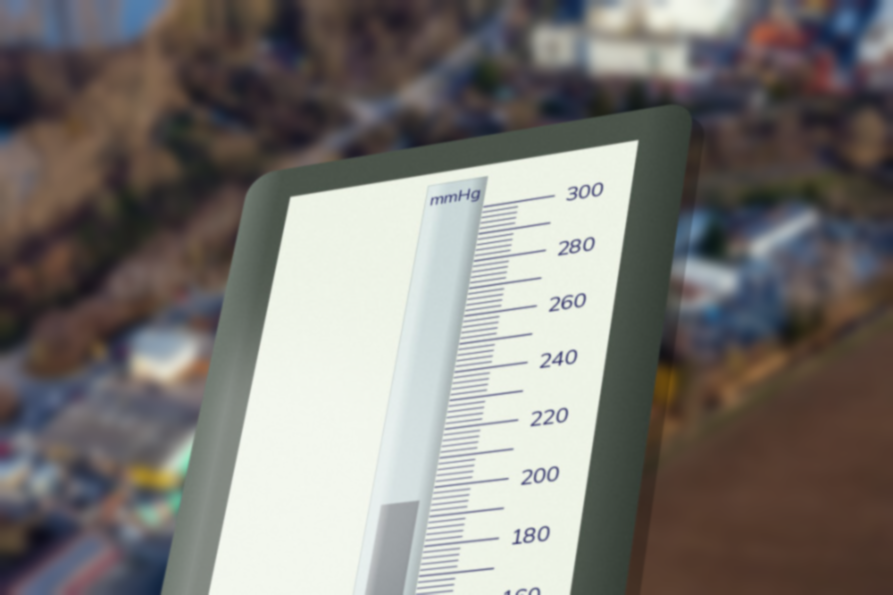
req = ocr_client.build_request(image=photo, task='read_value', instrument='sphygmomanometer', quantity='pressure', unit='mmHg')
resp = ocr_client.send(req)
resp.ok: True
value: 196 mmHg
